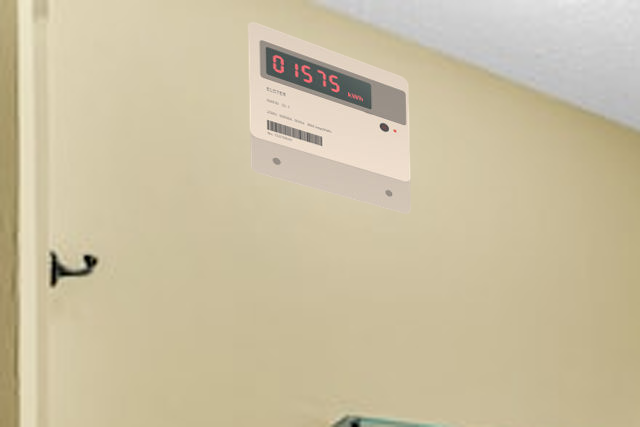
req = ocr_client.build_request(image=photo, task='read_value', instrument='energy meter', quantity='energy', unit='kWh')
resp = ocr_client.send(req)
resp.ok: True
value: 1575 kWh
